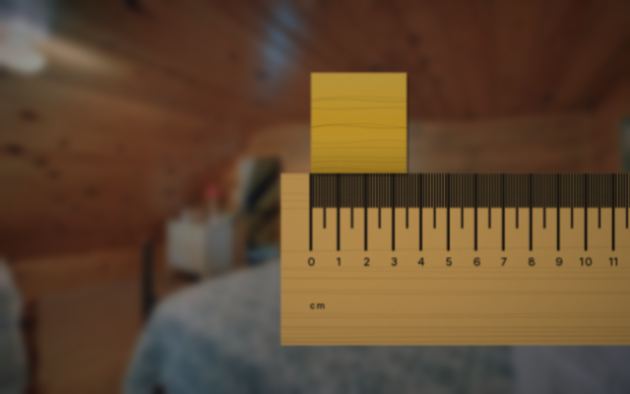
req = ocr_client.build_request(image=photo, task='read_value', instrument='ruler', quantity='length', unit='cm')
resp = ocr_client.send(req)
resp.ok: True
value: 3.5 cm
